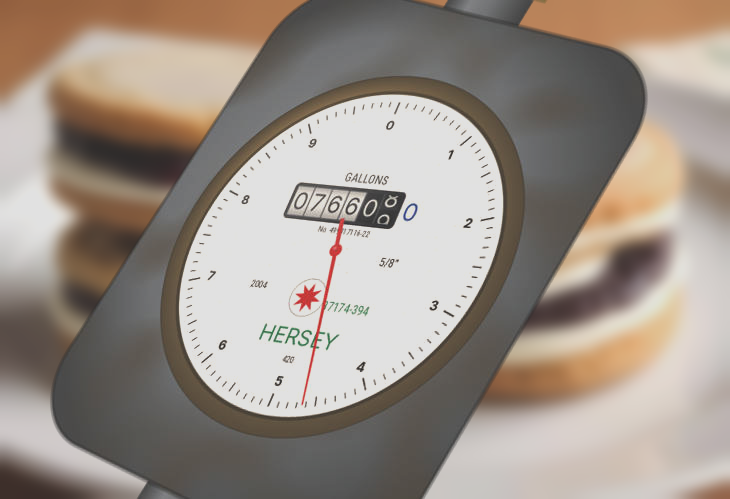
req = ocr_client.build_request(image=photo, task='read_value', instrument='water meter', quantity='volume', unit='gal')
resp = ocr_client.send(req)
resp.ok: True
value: 766084.6 gal
